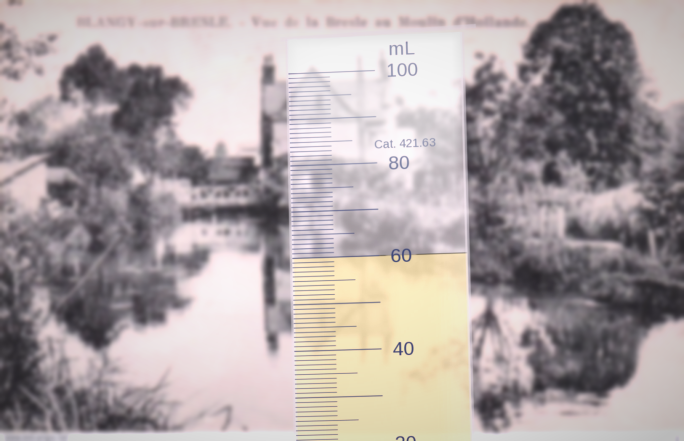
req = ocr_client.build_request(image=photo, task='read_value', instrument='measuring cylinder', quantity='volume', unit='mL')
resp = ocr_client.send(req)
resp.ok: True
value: 60 mL
